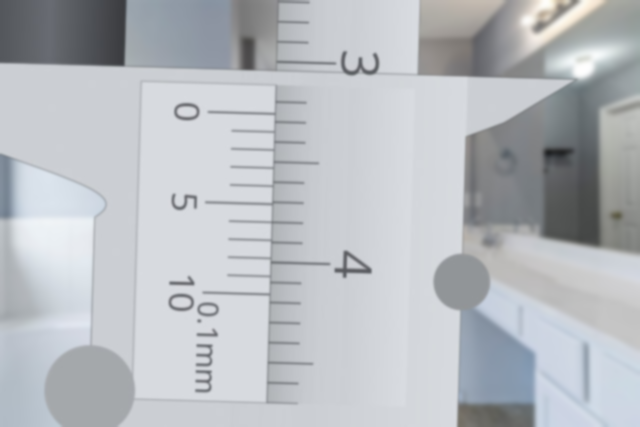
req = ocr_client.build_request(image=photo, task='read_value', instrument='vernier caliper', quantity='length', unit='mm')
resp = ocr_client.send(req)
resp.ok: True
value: 32.6 mm
